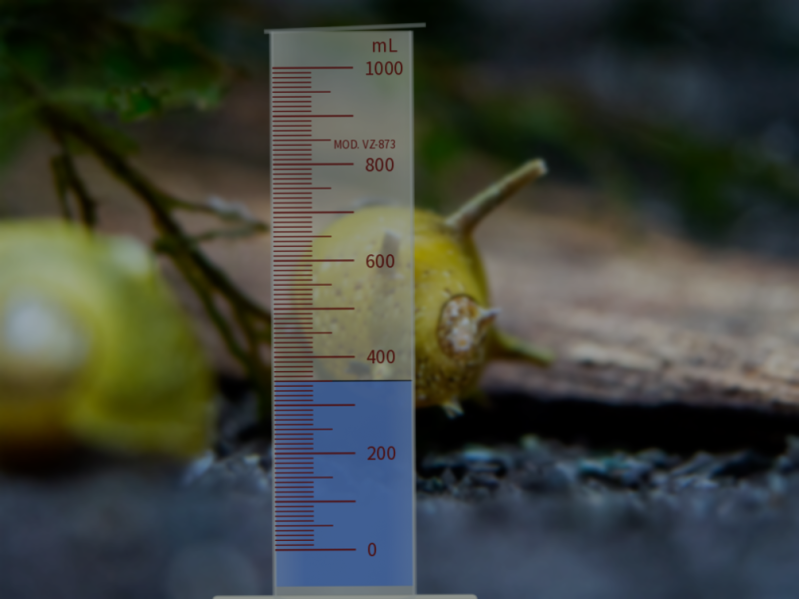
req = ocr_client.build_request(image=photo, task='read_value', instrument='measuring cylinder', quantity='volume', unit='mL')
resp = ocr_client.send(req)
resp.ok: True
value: 350 mL
